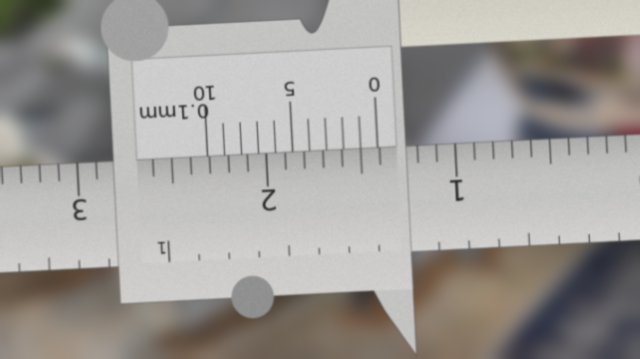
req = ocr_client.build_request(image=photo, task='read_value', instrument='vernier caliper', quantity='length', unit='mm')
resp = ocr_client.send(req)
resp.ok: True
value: 14.1 mm
